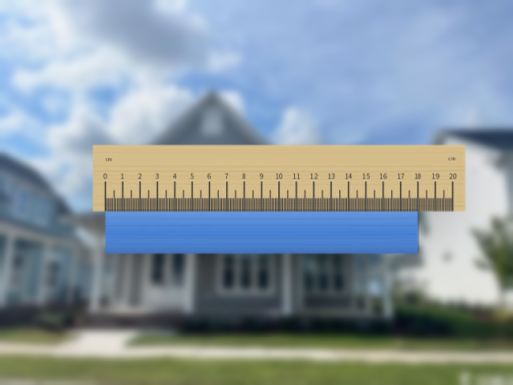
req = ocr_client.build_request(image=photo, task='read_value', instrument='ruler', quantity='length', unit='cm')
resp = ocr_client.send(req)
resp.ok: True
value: 18 cm
